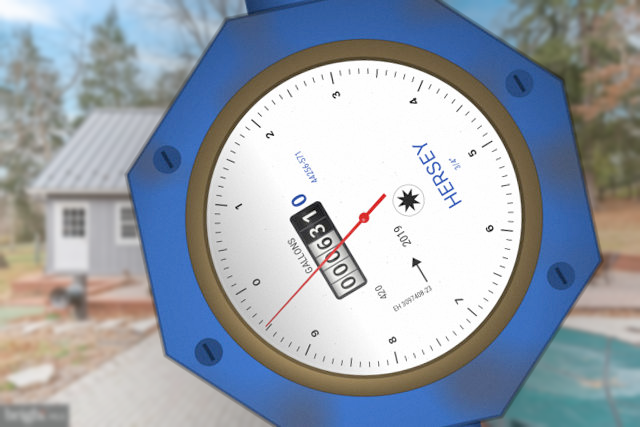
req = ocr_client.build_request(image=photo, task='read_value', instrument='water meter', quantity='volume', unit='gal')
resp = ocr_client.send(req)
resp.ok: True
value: 6309.5 gal
